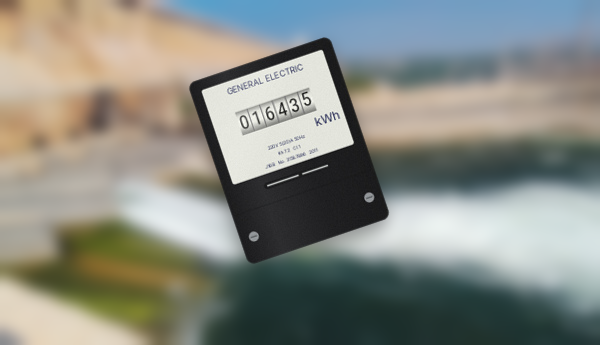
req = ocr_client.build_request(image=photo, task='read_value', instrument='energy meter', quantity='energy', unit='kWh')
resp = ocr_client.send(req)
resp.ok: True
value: 16435 kWh
